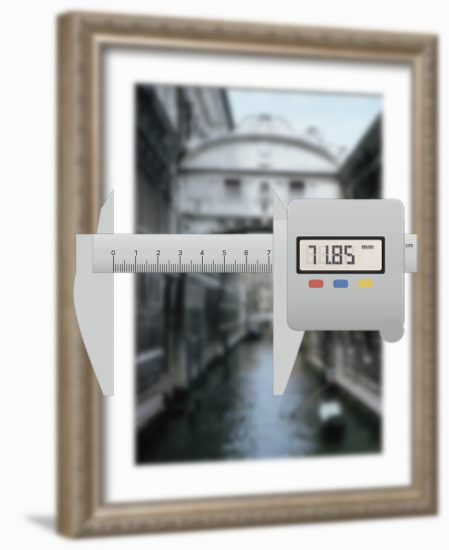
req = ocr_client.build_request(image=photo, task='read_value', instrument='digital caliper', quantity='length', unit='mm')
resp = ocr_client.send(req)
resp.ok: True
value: 71.85 mm
